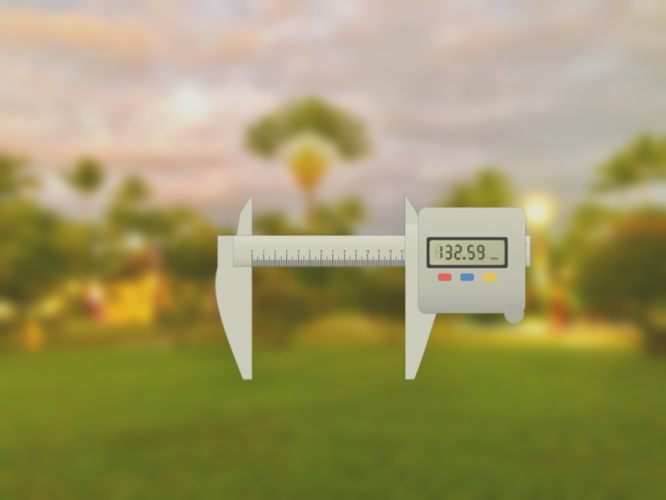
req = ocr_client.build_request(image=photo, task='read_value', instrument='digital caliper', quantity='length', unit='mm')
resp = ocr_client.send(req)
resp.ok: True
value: 132.59 mm
